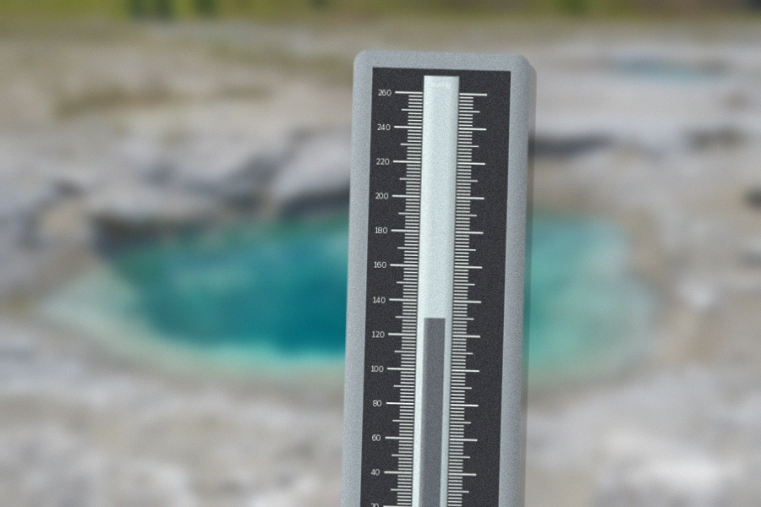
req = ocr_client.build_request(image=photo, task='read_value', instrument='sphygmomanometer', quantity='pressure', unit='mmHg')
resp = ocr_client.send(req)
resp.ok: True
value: 130 mmHg
